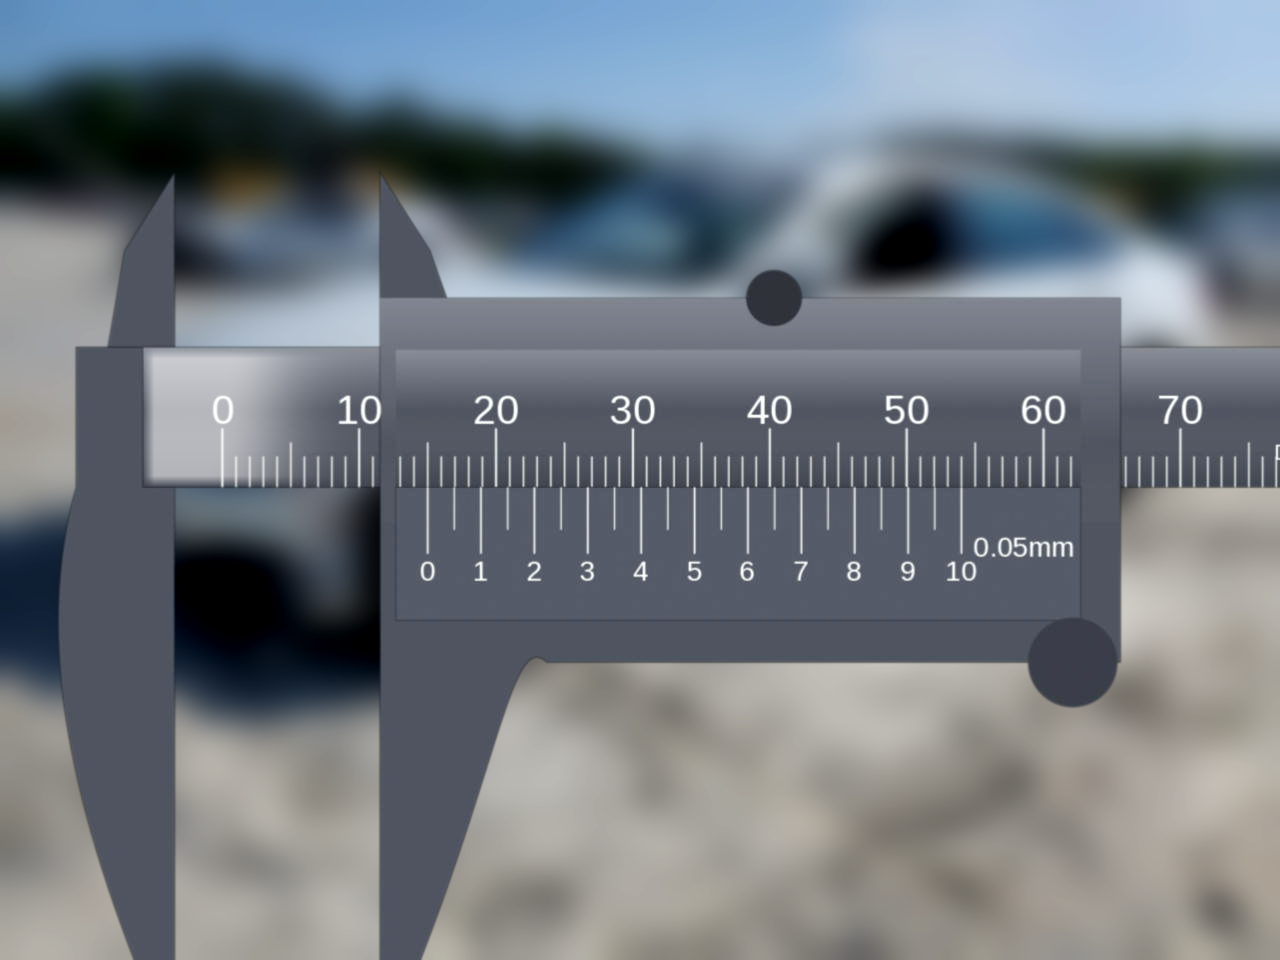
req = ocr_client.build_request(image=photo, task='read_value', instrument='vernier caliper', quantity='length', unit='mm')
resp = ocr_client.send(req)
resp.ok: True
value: 15.0 mm
